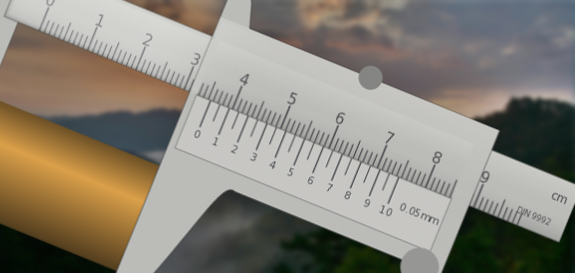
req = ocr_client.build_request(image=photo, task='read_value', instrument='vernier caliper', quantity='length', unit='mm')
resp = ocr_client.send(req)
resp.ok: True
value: 35.5 mm
